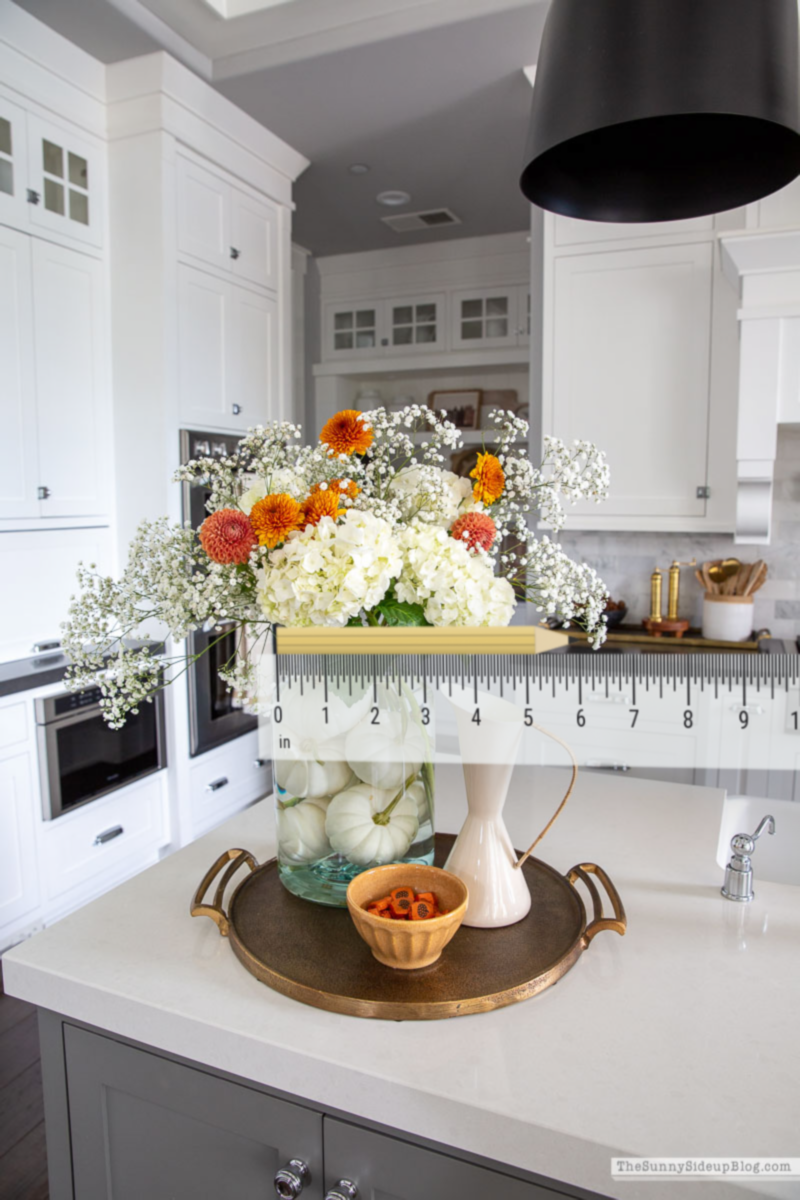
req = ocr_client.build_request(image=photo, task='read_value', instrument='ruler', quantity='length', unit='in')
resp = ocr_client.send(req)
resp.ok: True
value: 6 in
